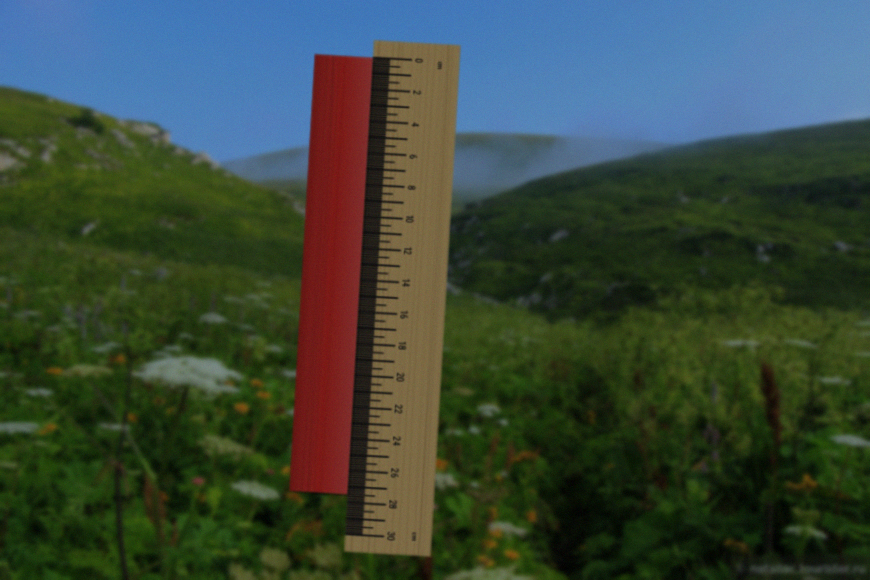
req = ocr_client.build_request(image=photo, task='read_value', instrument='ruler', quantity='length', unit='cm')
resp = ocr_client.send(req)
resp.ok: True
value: 27.5 cm
